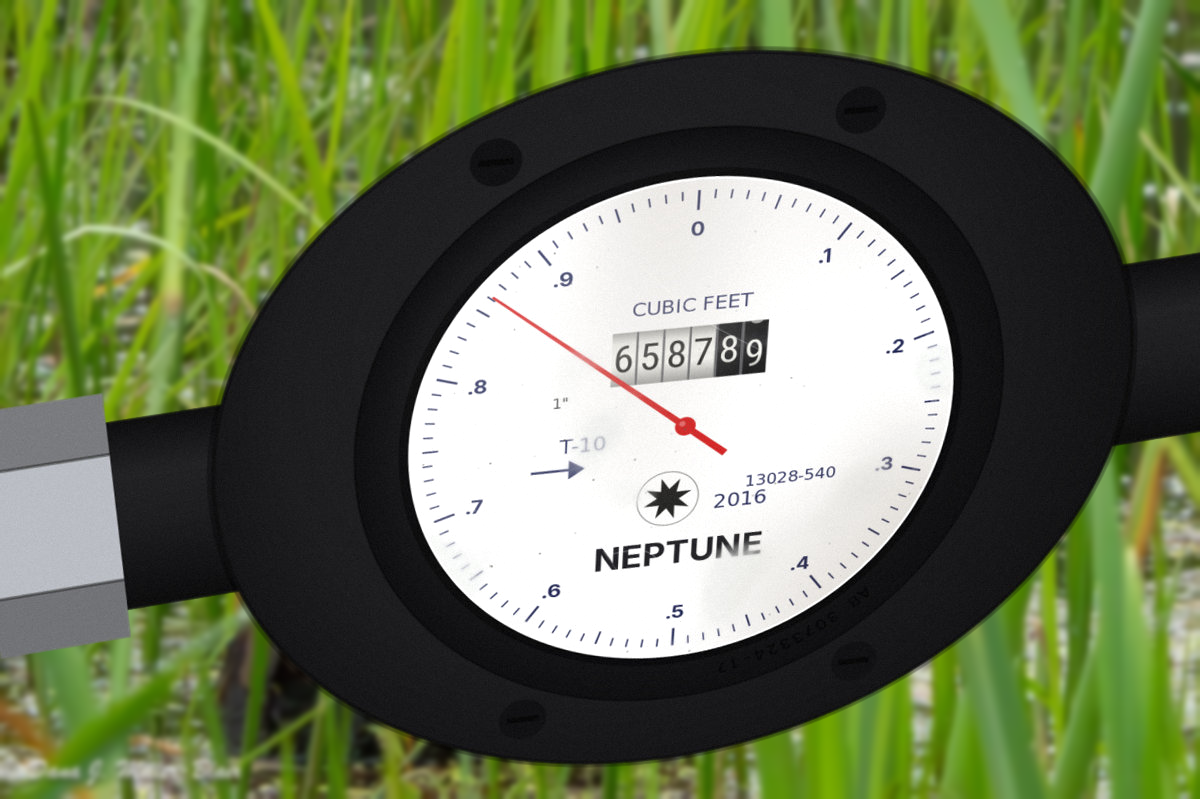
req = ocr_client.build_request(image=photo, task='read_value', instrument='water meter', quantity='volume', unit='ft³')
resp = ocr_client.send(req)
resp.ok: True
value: 658788.86 ft³
